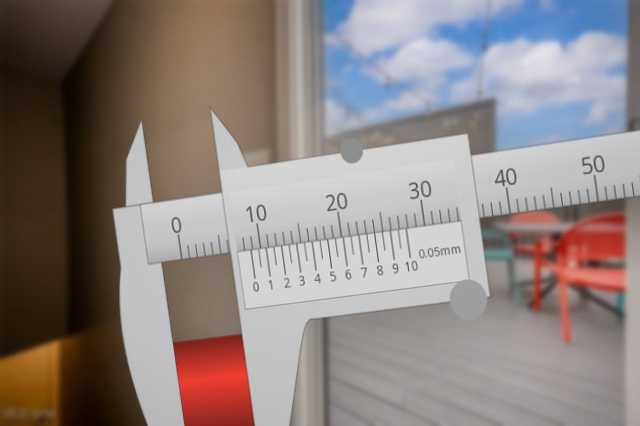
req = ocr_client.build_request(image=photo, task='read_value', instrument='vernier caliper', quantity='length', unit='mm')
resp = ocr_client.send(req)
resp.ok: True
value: 8.8 mm
